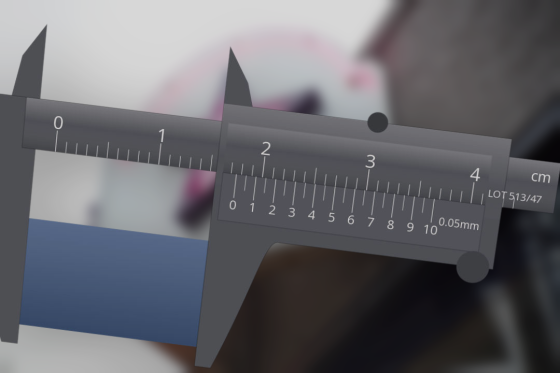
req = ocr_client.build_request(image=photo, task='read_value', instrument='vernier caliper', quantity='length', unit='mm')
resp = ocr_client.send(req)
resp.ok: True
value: 17.5 mm
